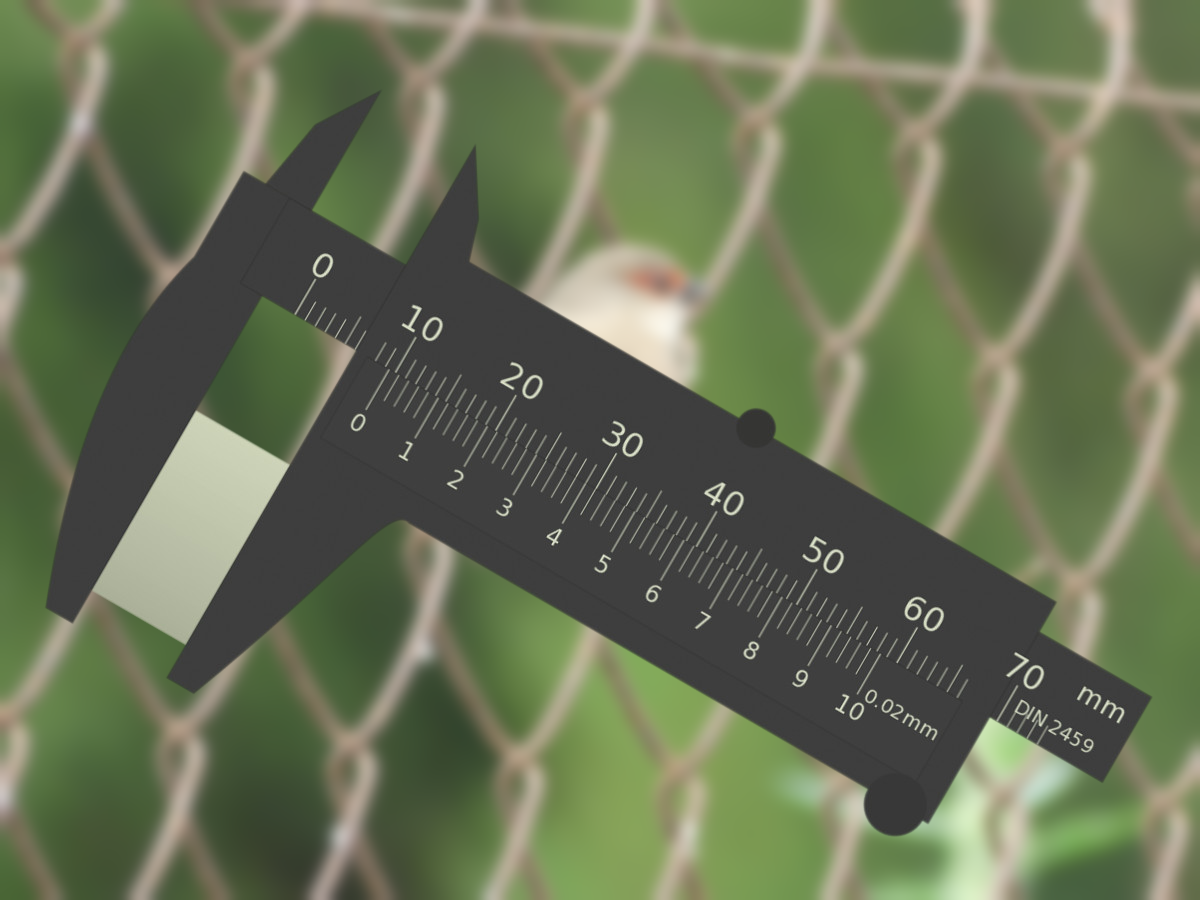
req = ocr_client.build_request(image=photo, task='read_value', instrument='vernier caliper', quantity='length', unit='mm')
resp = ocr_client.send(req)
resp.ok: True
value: 9.4 mm
